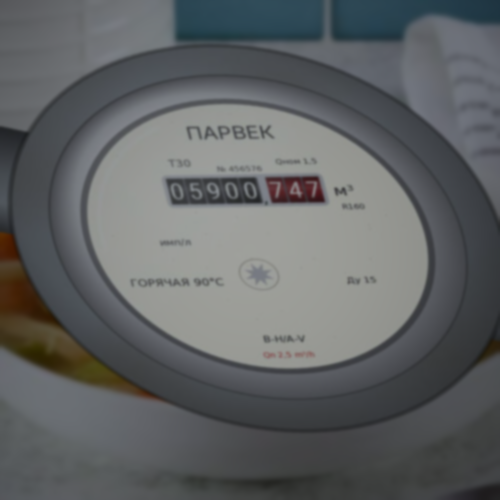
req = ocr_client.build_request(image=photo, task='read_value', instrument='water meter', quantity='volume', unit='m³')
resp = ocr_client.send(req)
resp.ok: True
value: 5900.747 m³
